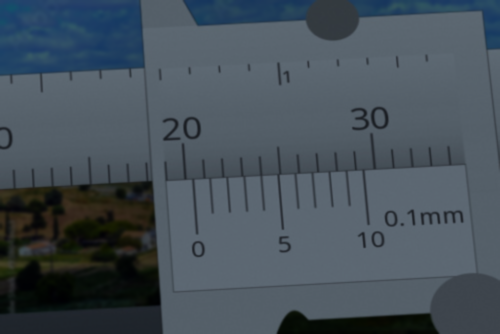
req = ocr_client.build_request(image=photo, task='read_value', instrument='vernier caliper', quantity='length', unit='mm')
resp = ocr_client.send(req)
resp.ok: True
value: 20.4 mm
